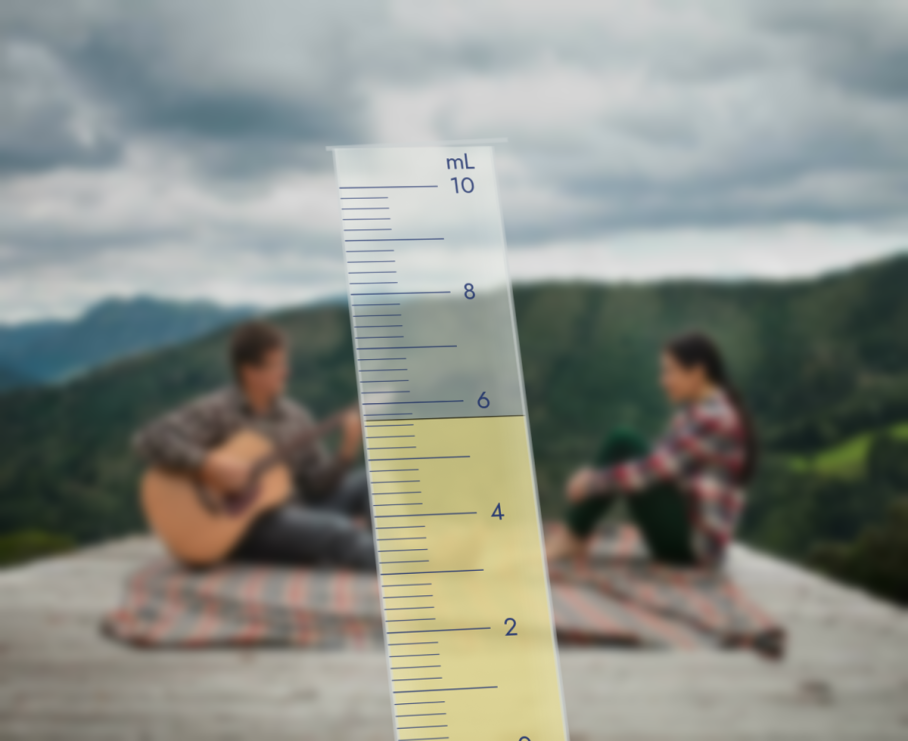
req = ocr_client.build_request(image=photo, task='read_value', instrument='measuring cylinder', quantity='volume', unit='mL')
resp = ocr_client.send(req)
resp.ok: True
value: 5.7 mL
